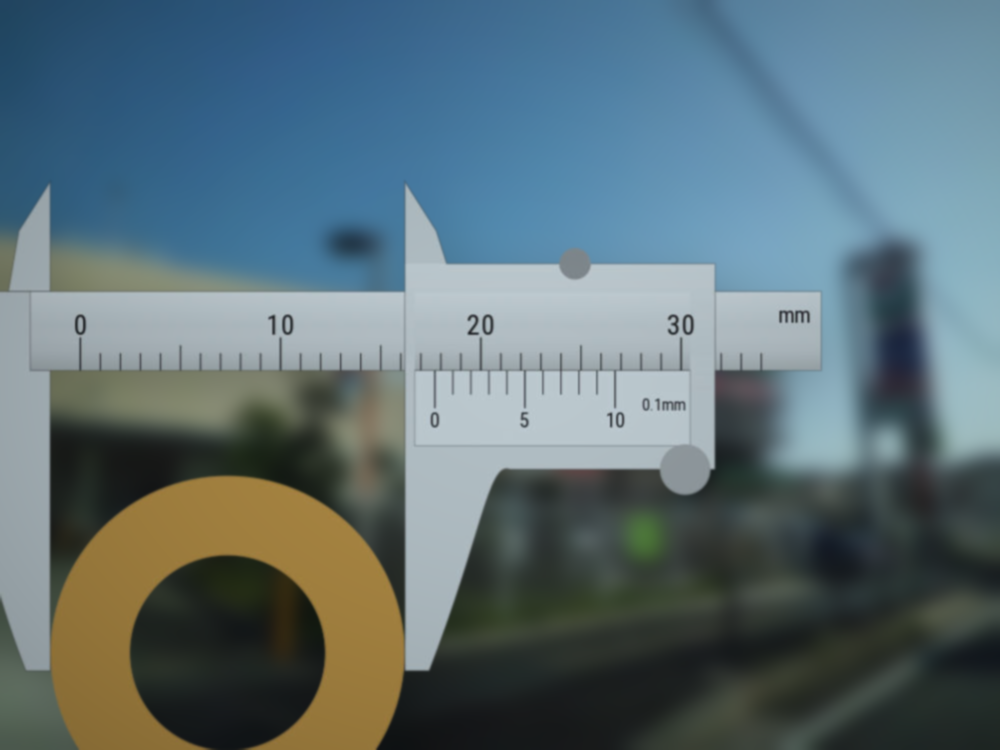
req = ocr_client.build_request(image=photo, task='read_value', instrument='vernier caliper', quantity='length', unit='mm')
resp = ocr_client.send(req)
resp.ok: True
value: 17.7 mm
